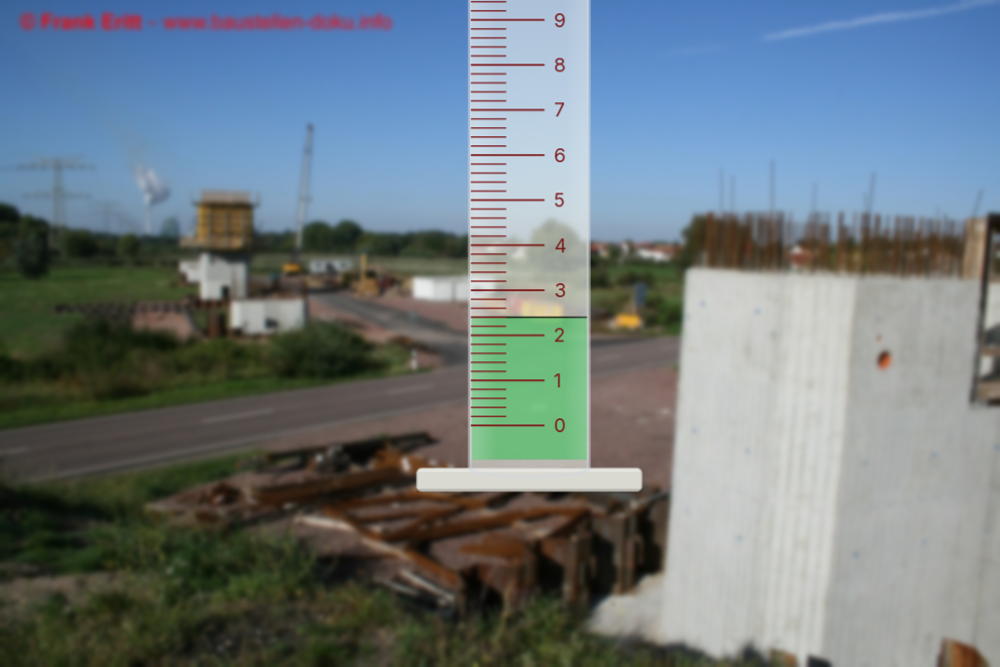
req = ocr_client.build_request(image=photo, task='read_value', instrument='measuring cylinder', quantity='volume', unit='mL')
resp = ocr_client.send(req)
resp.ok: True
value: 2.4 mL
